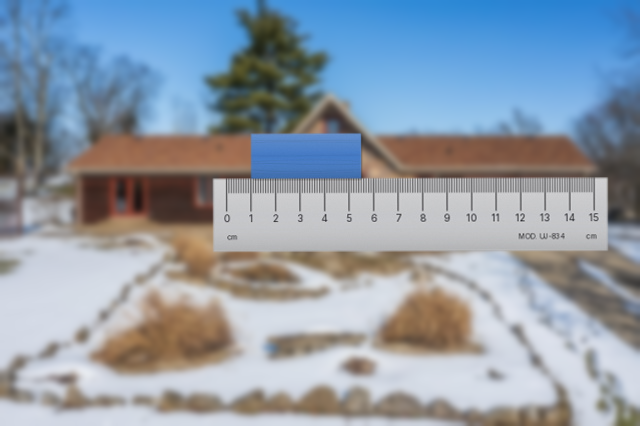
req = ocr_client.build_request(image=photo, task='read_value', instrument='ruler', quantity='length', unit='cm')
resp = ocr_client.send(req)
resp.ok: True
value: 4.5 cm
